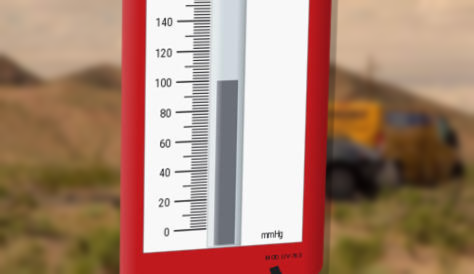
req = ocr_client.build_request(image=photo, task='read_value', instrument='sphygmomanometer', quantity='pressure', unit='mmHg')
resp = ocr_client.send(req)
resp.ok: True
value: 100 mmHg
